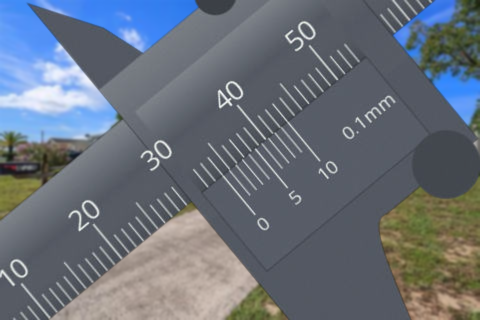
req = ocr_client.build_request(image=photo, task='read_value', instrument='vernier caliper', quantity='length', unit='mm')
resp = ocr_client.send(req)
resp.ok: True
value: 34.0 mm
